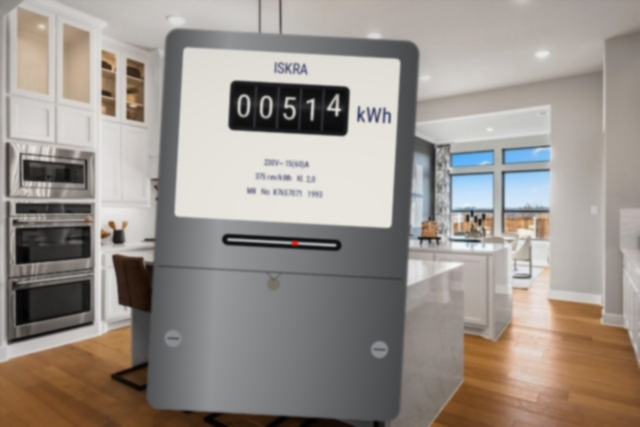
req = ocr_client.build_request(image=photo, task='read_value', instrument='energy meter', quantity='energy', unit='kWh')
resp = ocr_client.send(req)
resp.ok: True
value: 514 kWh
